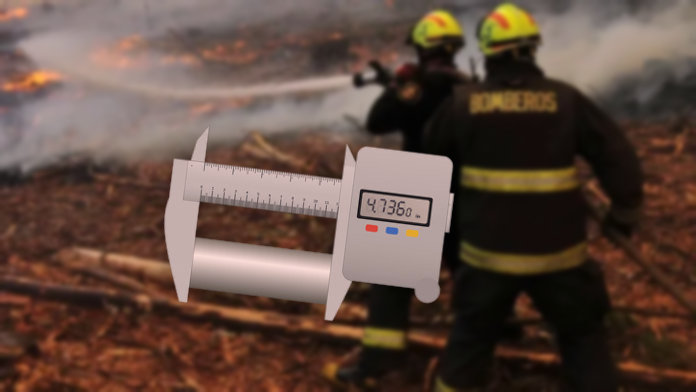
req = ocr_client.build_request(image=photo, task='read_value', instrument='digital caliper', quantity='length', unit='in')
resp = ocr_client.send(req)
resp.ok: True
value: 4.7360 in
